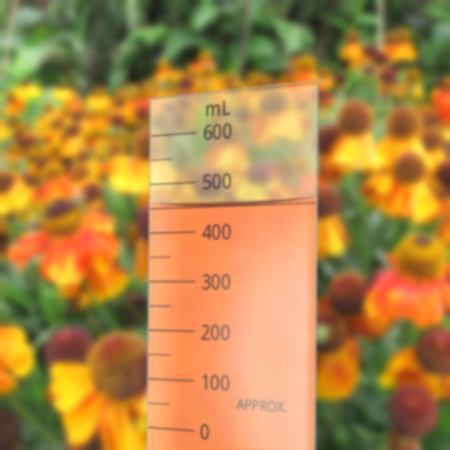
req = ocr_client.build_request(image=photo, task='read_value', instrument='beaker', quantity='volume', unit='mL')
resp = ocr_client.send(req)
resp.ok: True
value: 450 mL
